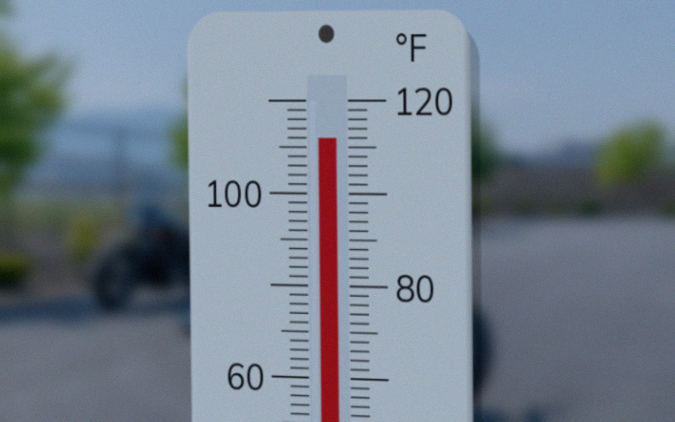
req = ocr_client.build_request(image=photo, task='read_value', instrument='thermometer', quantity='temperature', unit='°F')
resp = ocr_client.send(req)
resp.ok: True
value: 112 °F
